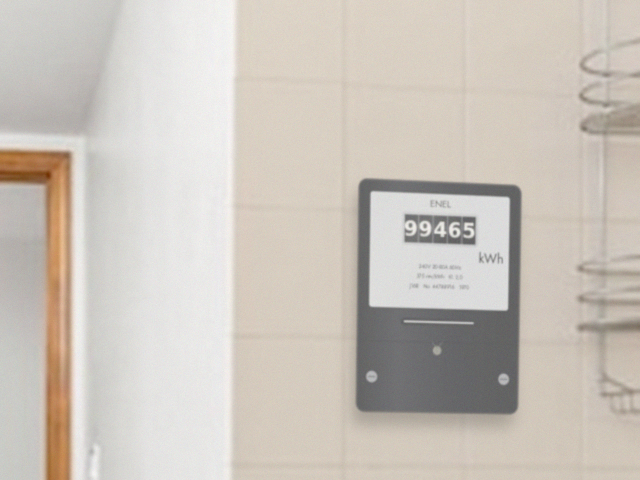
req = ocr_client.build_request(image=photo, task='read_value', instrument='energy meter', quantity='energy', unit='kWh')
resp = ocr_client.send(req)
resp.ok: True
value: 99465 kWh
